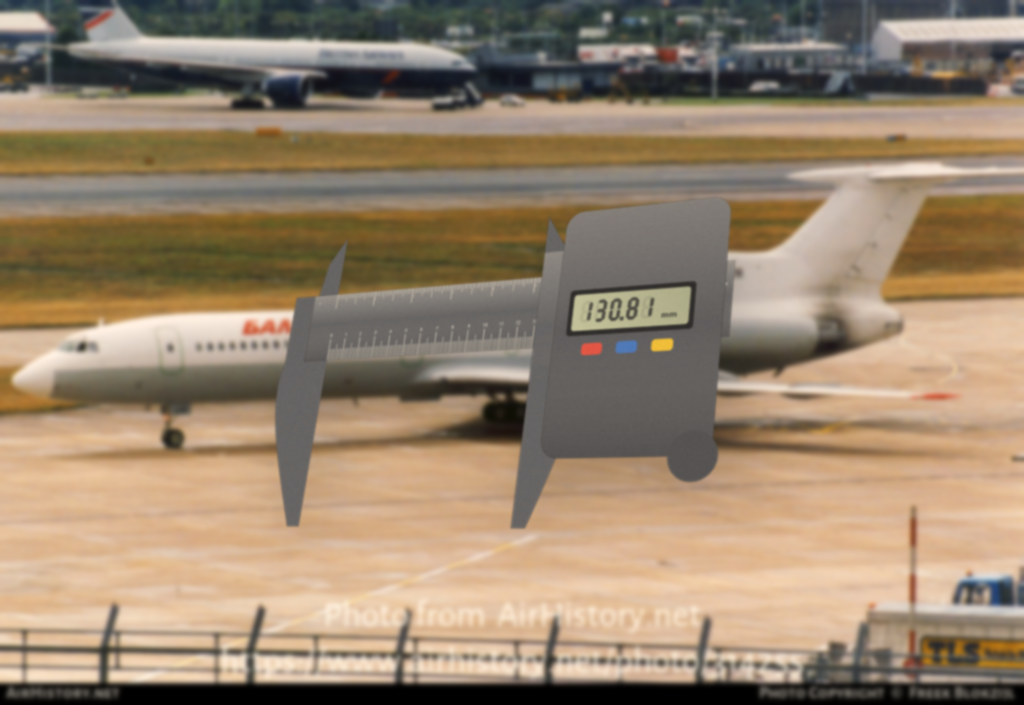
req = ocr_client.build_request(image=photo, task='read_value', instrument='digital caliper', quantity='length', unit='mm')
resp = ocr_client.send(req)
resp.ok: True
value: 130.81 mm
